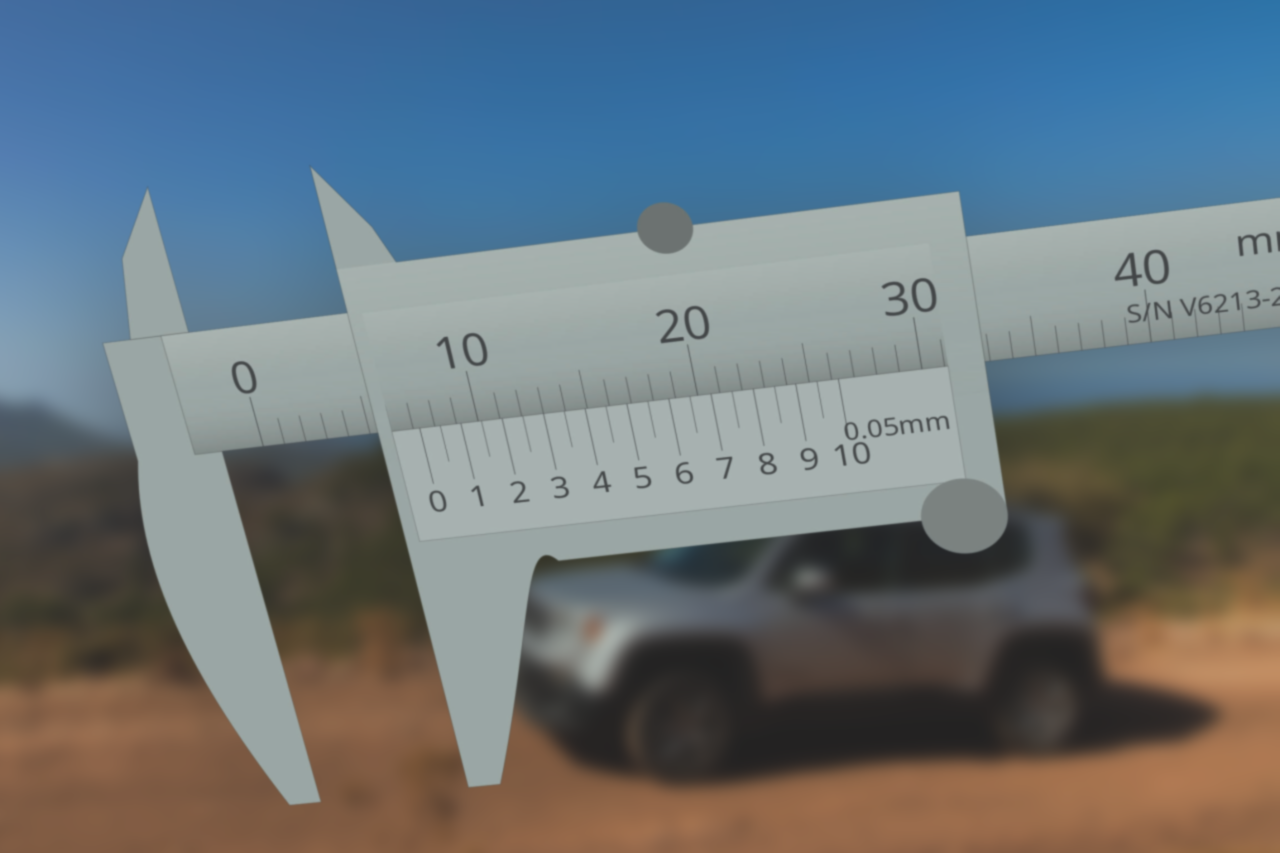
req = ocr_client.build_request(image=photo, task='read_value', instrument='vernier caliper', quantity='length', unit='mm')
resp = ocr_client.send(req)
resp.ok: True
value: 7.3 mm
